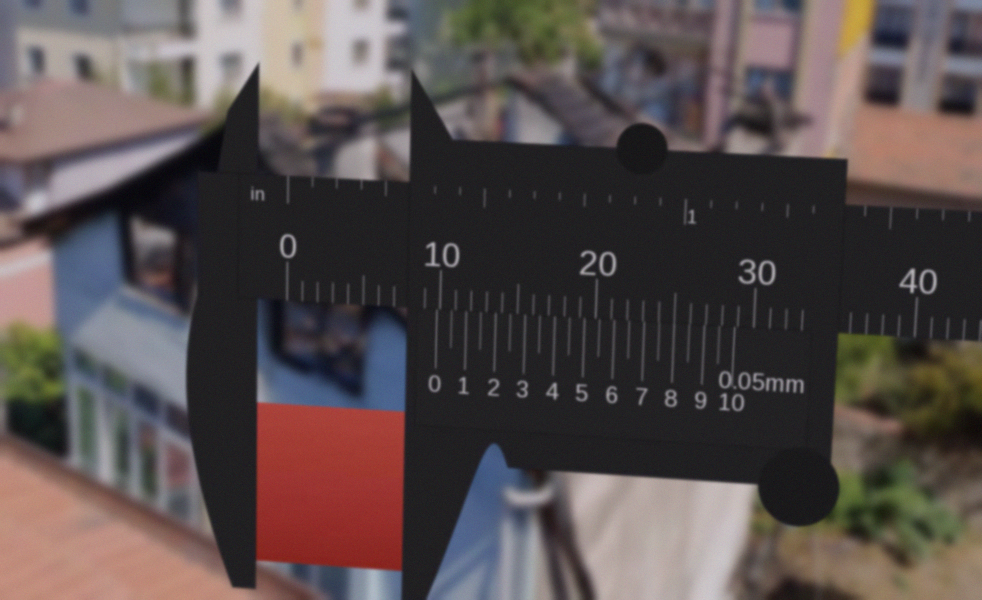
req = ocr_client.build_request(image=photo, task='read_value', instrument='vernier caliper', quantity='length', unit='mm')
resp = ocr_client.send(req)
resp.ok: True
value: 9.8 mm
